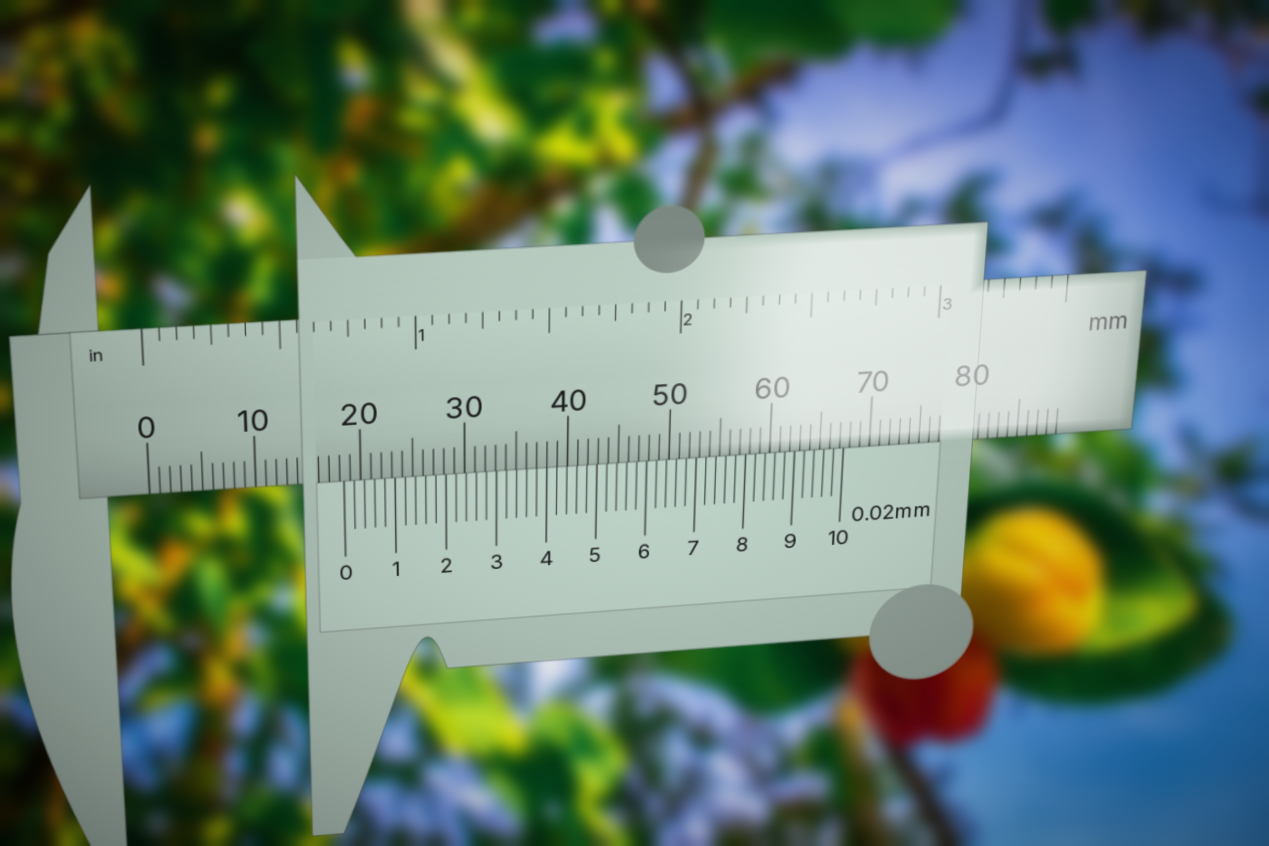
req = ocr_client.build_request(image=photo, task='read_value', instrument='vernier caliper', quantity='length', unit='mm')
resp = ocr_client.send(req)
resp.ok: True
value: 18.4 mm
